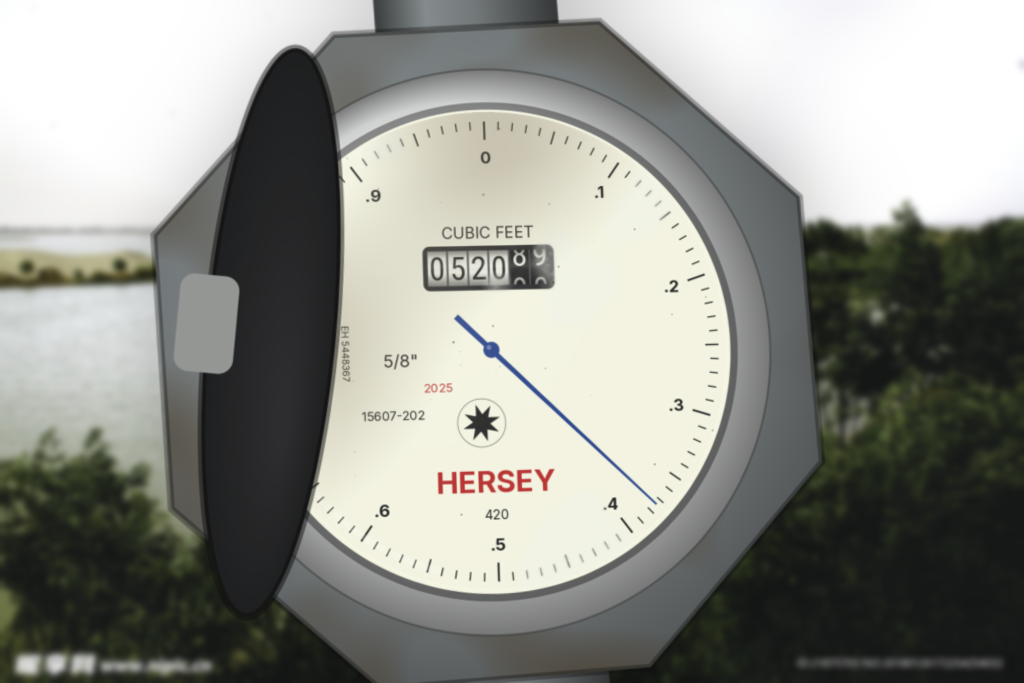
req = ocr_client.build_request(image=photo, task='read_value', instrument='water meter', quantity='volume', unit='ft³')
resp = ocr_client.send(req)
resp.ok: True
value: 52089.37 ft³
